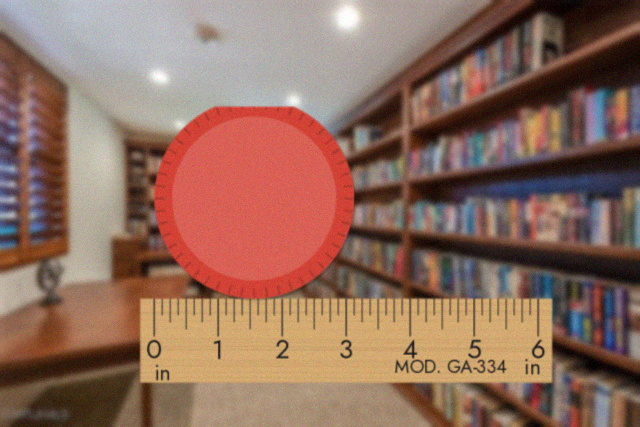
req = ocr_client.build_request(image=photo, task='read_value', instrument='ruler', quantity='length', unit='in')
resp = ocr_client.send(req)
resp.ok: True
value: 3.125 in
